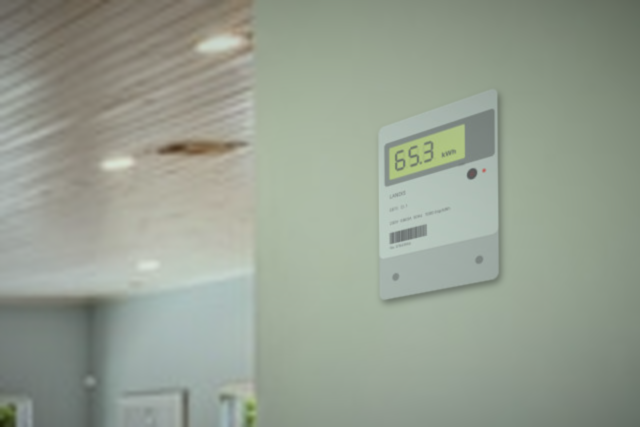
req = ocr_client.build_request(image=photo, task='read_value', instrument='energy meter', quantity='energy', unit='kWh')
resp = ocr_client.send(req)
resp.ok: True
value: 65.3 kWh
